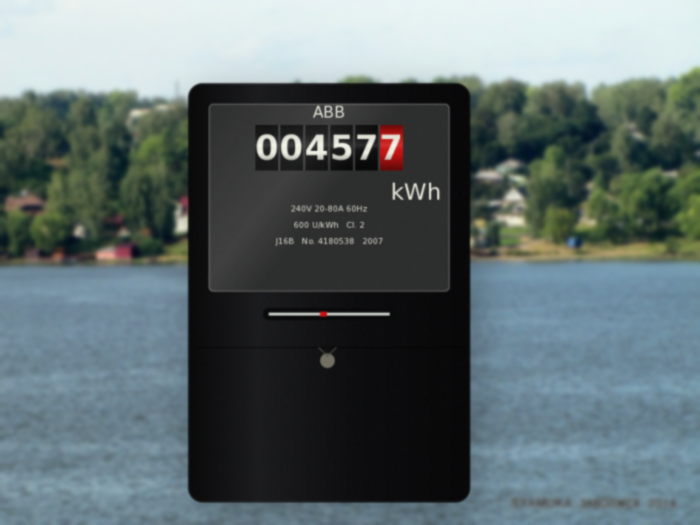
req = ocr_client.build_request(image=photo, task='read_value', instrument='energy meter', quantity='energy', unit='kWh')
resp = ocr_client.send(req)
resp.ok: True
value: 457.7 kWh
